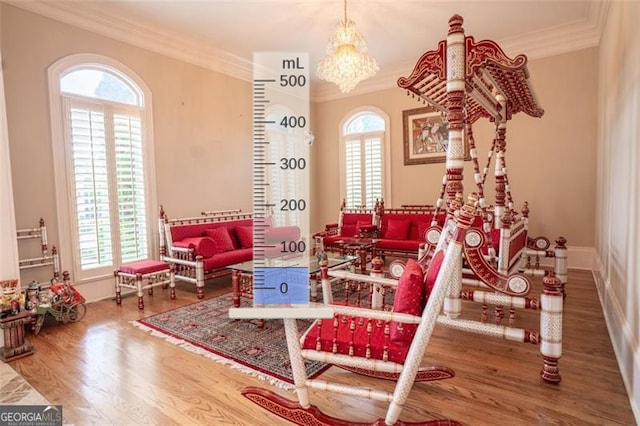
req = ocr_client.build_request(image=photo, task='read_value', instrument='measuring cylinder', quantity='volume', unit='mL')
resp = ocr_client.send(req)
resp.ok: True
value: 50 mL
